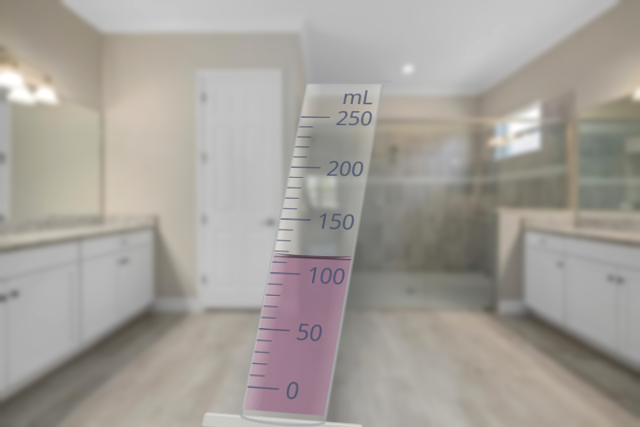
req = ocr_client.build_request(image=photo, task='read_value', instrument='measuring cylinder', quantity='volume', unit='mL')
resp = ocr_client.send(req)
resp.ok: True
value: 115 mL
